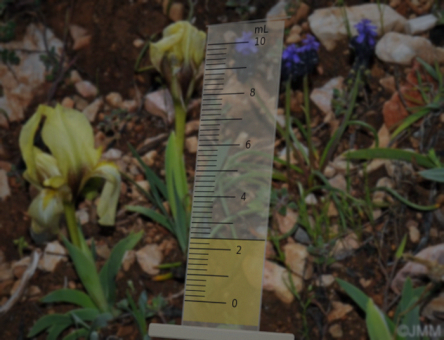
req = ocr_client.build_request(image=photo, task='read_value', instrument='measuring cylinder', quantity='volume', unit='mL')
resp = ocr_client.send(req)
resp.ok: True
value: 2.4 mL
